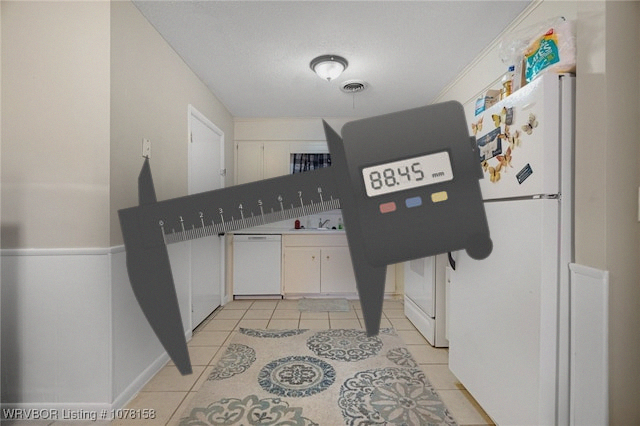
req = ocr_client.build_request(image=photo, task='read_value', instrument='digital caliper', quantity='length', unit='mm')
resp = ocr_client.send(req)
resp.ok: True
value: 88.45 mm
